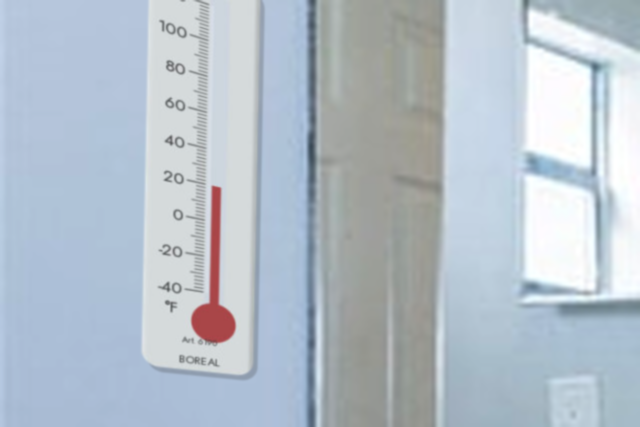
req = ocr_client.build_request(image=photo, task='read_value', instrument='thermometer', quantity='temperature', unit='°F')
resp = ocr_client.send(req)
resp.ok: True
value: 20 °F
